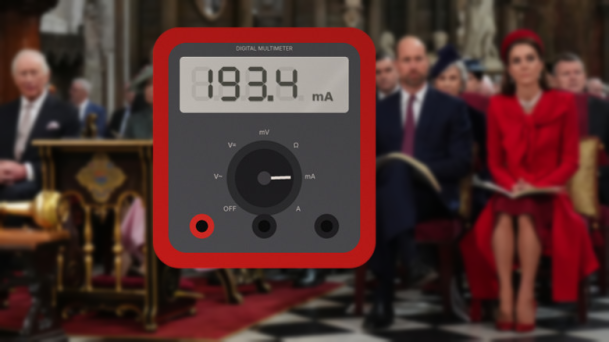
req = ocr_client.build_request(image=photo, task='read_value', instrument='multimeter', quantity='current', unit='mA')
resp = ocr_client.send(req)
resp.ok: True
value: 193.4 mA
